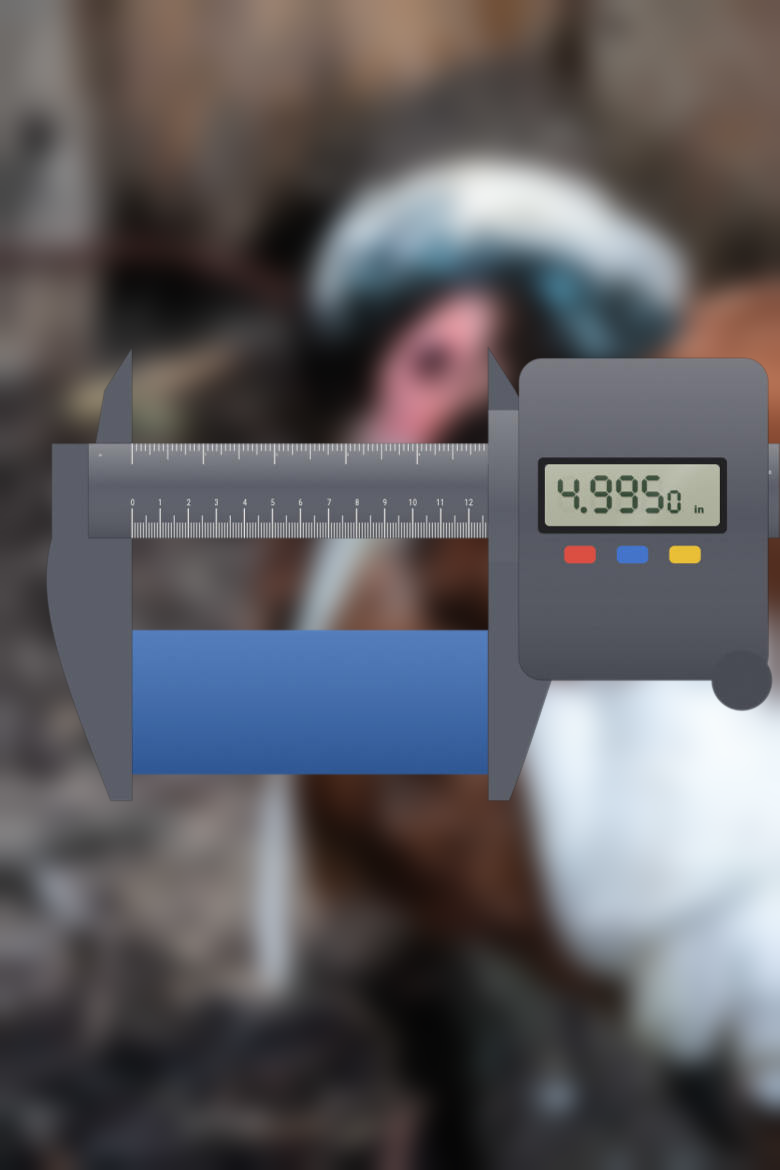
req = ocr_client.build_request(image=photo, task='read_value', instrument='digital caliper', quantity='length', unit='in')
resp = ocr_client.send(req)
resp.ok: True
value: 4.9950 in
